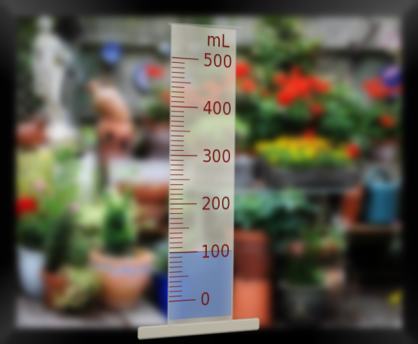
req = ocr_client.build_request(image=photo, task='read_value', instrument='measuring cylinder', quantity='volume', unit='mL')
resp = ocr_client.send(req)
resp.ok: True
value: 100 mL
